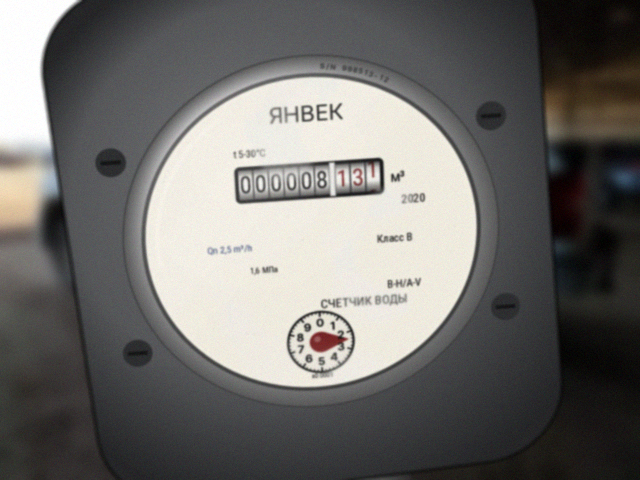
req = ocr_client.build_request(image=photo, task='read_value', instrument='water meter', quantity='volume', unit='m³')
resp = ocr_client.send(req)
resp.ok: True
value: 8.1312 m³
